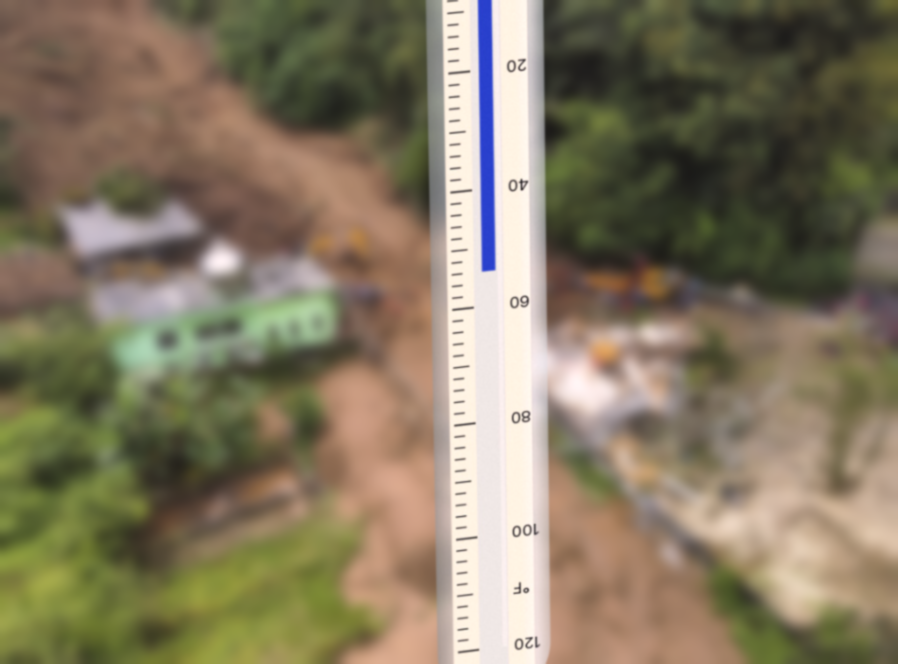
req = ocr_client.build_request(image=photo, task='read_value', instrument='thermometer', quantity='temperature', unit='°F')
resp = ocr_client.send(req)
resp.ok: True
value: 54 °F
